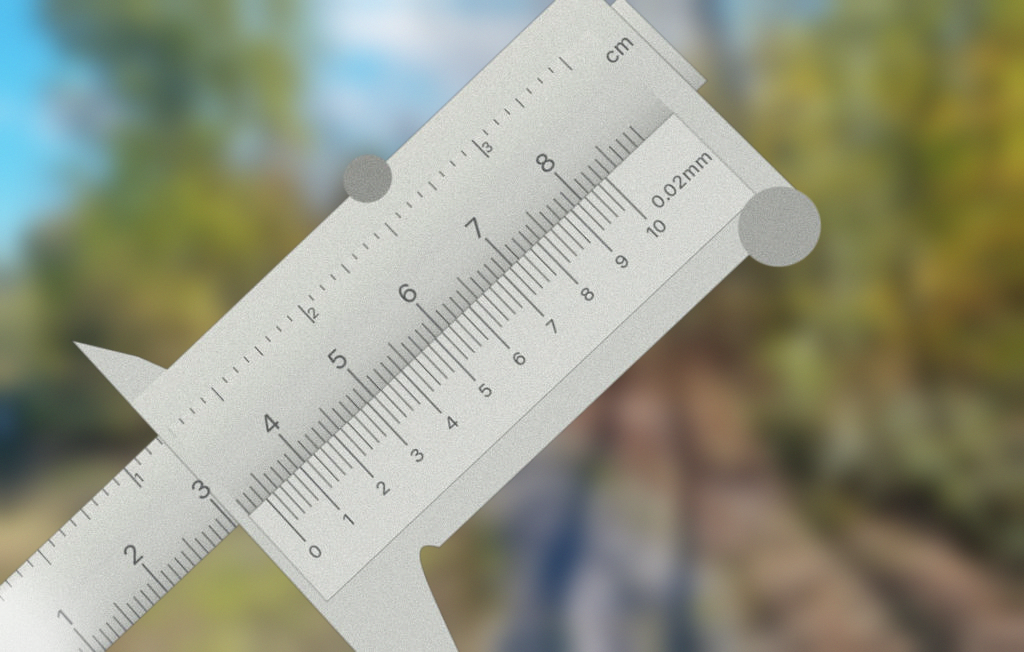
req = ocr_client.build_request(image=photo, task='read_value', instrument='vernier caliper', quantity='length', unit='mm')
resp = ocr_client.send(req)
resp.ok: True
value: 34.4 mm
